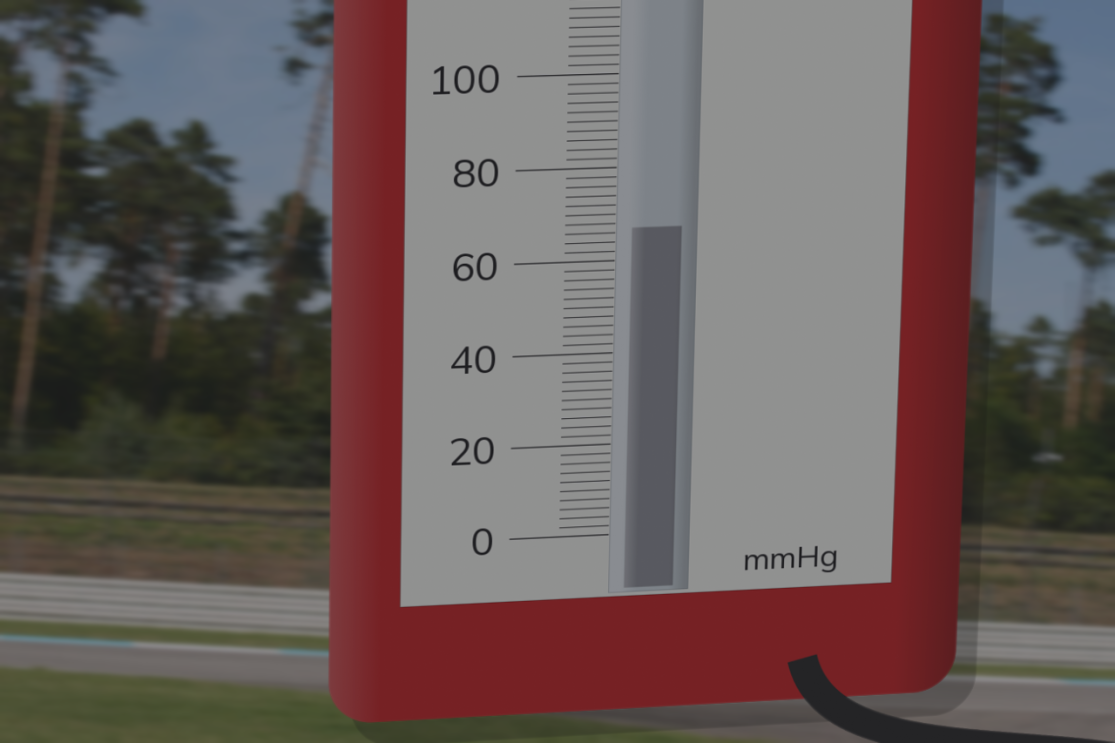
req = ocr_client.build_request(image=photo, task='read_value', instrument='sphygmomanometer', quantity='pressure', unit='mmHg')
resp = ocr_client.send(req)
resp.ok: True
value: 67 mmHg
